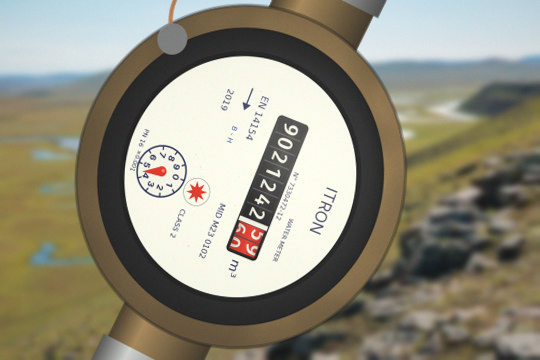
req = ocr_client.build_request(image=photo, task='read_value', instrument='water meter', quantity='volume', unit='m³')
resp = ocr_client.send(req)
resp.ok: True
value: 9021242.594 m³
